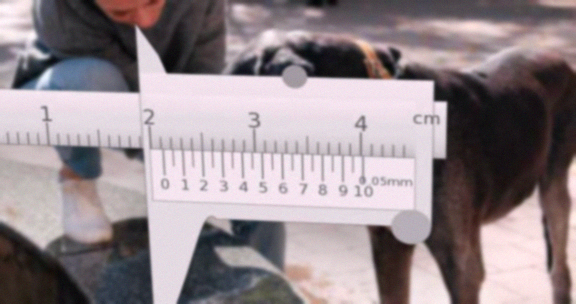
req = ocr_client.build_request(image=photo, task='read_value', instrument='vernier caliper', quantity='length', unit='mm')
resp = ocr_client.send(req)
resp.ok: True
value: 21.2 mm
